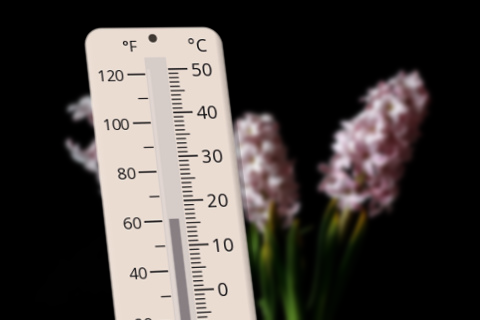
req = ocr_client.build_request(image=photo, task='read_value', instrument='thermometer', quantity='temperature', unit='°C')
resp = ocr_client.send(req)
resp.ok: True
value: 16 °C
